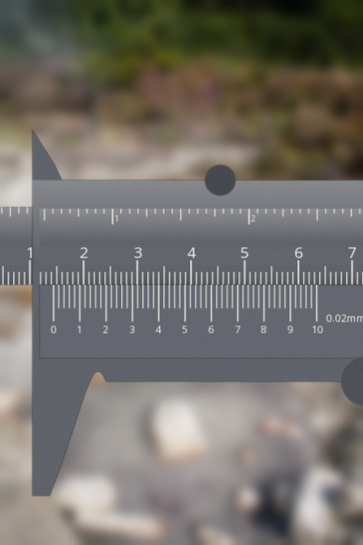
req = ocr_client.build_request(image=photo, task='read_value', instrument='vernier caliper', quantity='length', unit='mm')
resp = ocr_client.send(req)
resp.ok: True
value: 14.4 mm
